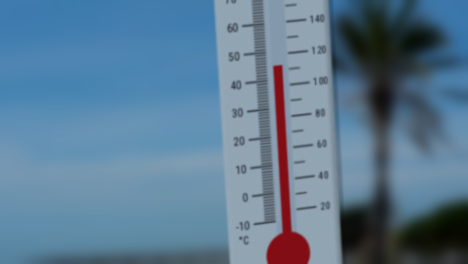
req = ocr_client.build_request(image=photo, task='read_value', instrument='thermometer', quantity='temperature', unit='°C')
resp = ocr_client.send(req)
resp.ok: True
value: 45 °C
